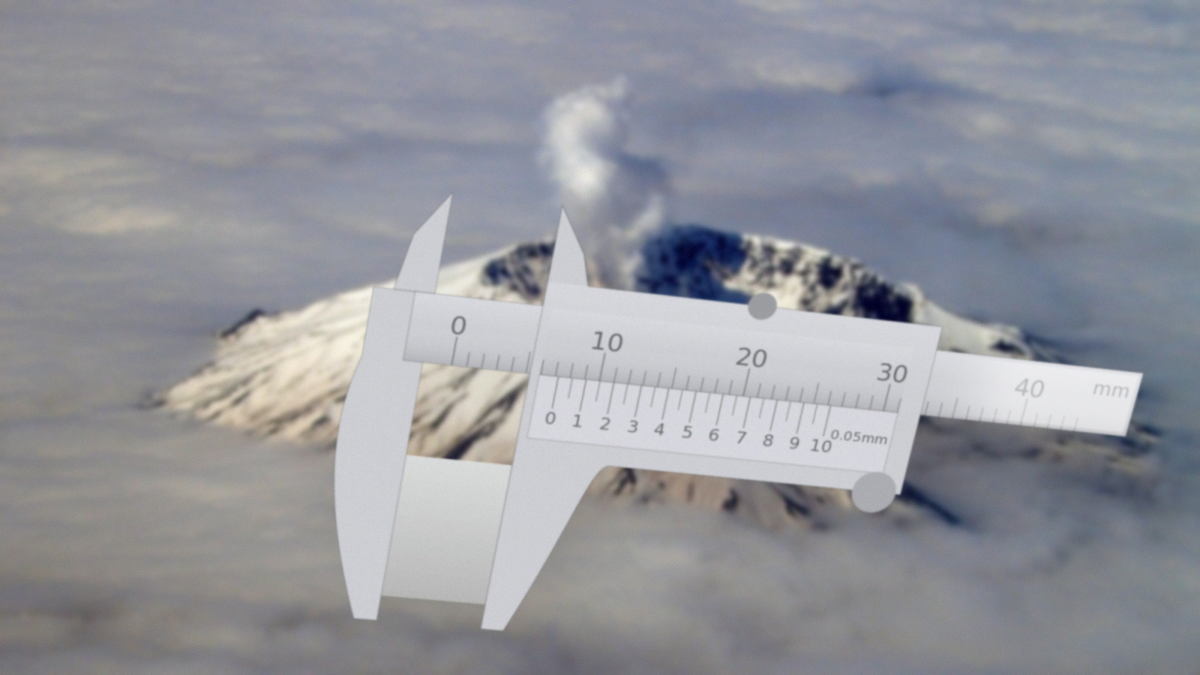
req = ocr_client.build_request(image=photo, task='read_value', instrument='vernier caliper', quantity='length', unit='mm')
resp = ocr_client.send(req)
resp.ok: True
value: 7.2 mm
